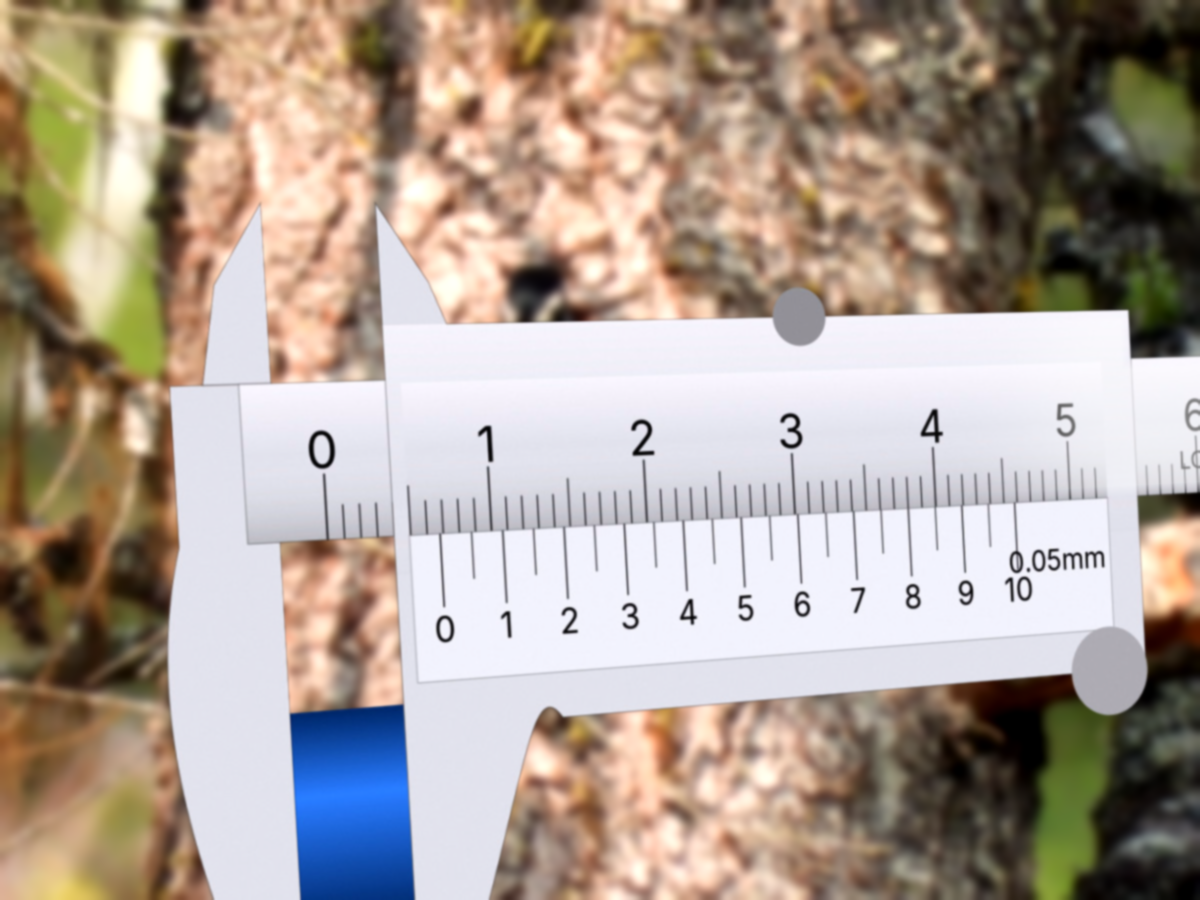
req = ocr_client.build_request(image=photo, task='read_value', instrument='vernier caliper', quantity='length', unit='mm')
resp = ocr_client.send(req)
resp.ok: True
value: 6.8 mm
